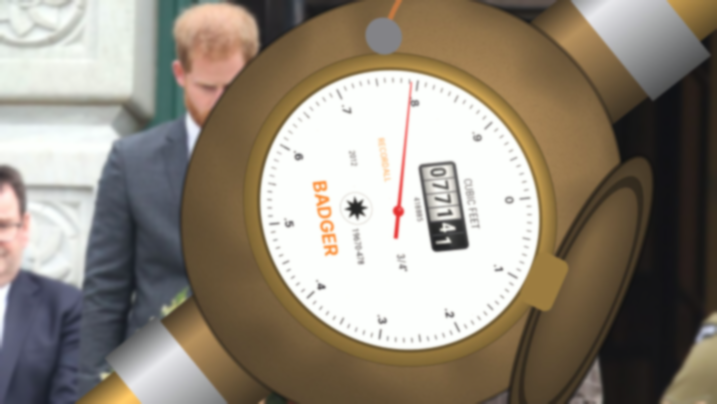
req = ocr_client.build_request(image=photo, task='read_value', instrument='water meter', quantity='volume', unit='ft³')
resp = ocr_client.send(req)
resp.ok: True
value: 77140.79 ft³
